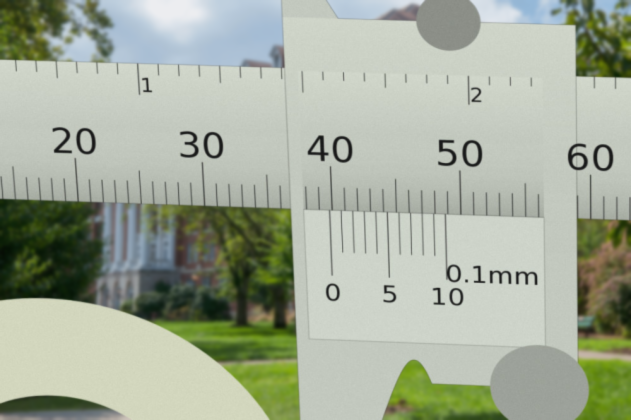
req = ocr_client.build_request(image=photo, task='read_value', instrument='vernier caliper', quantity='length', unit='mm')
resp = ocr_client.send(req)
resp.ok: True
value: 39.8 mm
